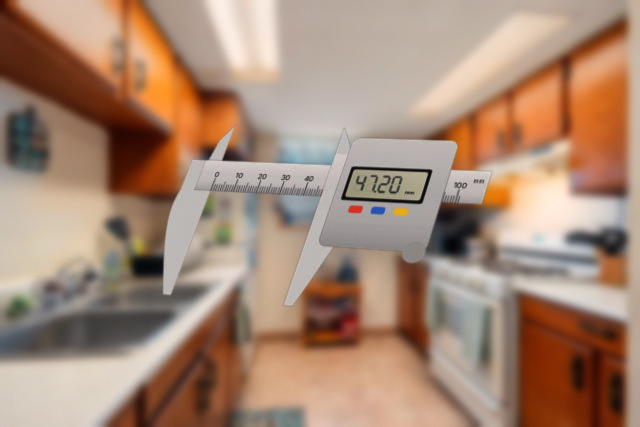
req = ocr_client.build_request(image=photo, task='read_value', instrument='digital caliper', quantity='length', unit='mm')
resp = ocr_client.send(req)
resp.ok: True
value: 47.20 mm
